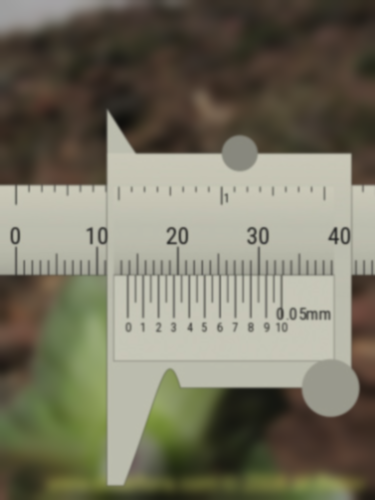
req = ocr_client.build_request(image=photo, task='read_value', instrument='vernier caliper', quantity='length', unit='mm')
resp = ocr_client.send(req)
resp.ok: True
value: 13.8 mm
